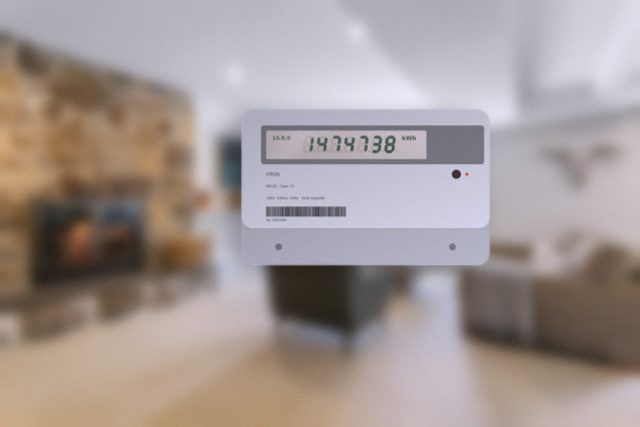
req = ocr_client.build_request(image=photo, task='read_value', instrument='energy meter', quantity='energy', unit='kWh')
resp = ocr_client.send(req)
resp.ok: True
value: 1474738 kWh
